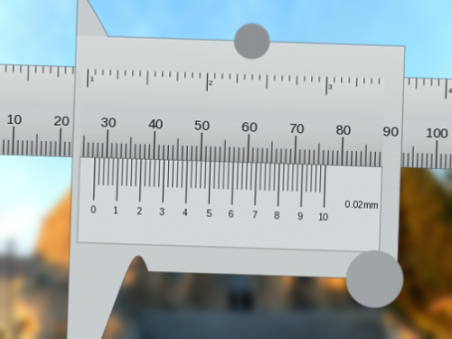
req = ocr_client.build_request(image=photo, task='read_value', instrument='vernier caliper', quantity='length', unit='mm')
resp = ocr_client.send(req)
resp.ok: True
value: 27.5 mm
